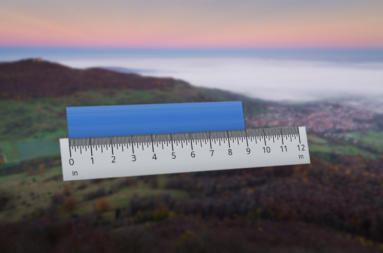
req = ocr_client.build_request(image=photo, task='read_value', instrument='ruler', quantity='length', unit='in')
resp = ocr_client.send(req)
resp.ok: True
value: 9 in
